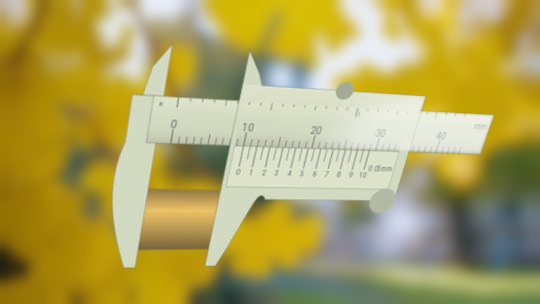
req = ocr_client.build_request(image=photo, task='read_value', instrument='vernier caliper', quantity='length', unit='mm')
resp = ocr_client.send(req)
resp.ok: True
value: 10.0 mm
